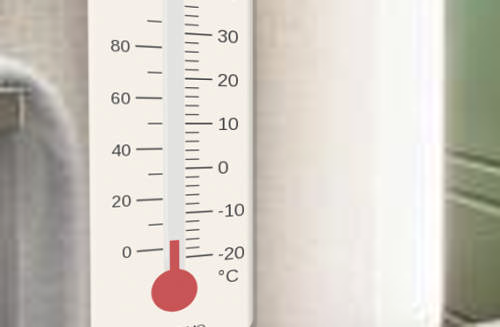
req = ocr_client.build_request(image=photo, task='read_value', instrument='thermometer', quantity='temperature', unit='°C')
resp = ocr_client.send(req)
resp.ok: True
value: -16 °C
